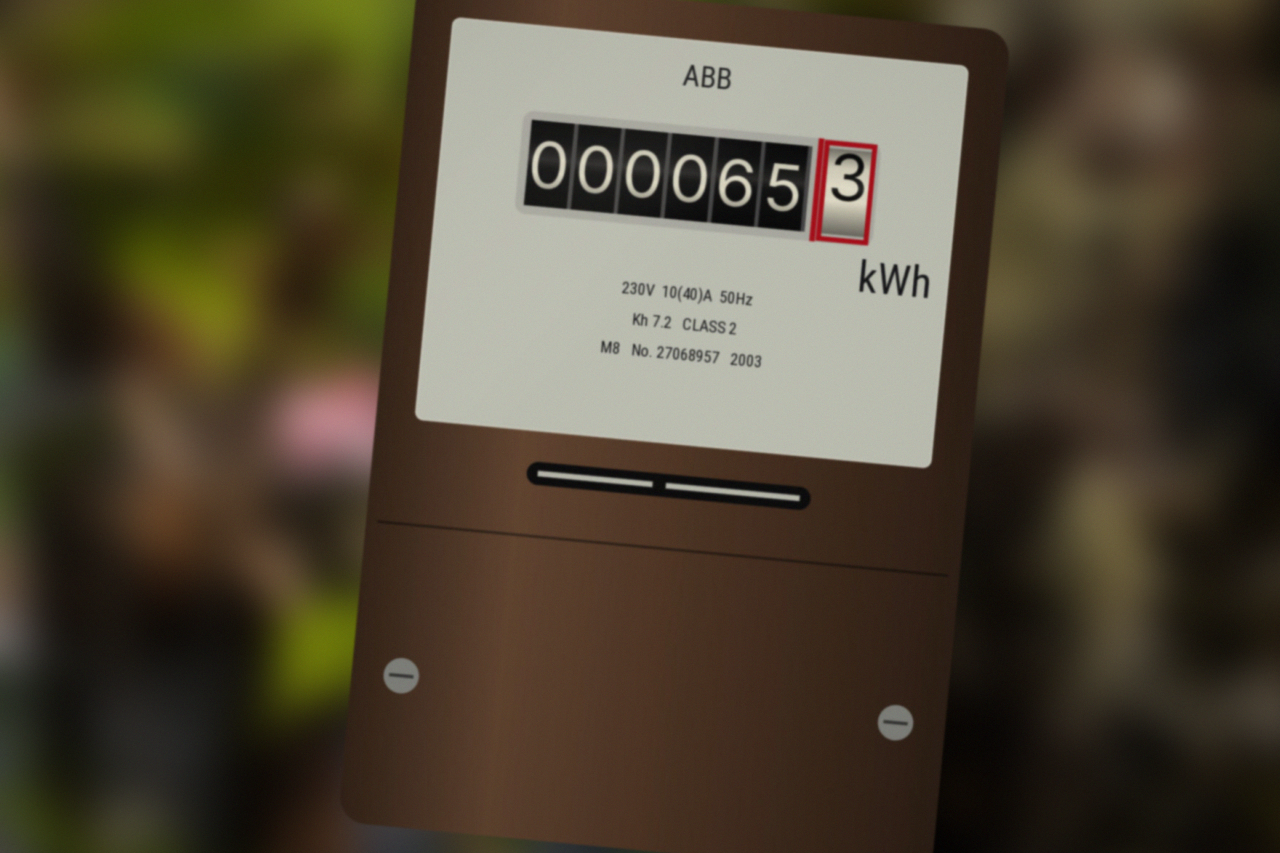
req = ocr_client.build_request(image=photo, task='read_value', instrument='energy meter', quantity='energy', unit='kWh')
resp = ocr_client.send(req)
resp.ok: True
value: 65.3 kWh
